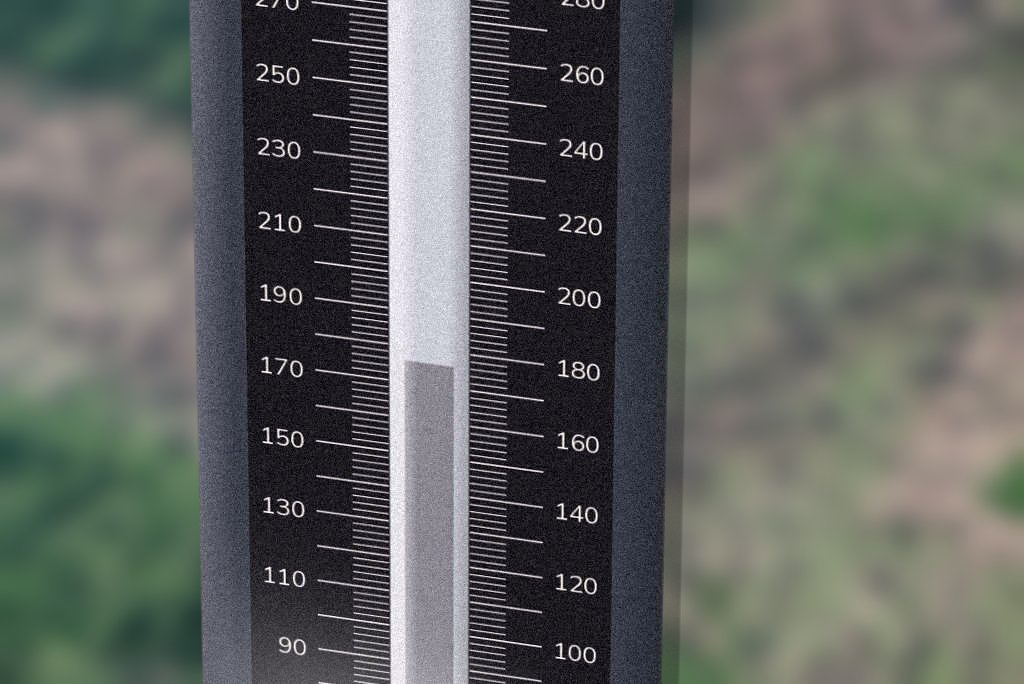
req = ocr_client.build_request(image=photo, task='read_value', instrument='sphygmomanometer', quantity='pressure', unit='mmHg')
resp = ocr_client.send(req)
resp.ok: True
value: 176 mmHg
